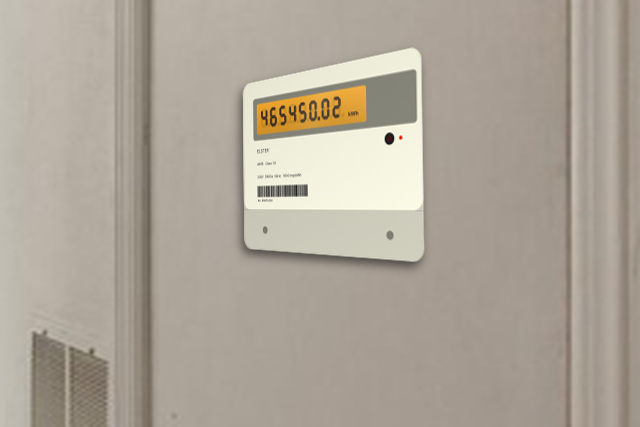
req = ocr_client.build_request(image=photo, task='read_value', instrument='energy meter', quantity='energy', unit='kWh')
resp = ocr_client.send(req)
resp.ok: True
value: 465450.02 kWh
